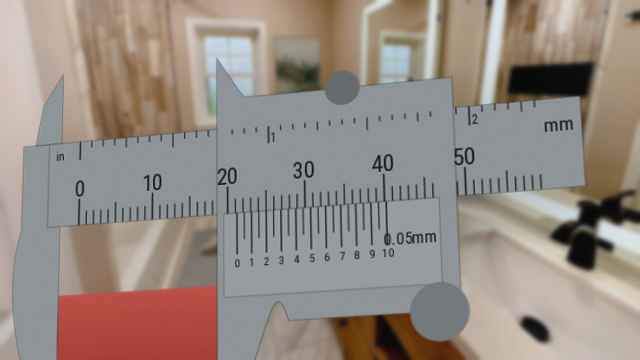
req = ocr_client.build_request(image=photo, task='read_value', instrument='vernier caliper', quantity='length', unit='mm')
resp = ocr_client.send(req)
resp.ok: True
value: 21.2 mm
